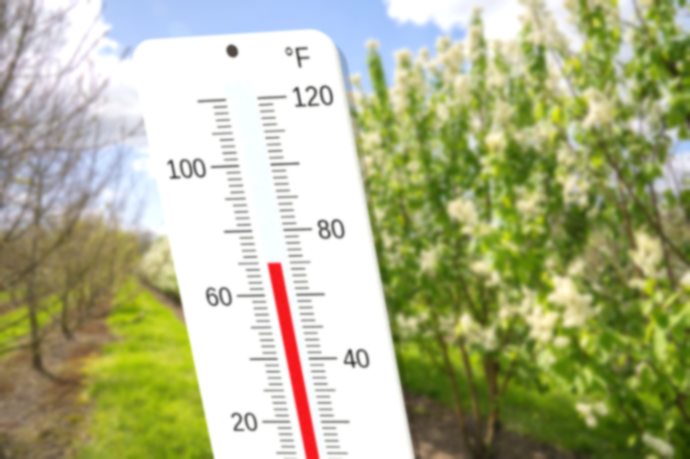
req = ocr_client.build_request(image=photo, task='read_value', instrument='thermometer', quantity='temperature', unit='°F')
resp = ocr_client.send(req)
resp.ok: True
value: 70 °F
